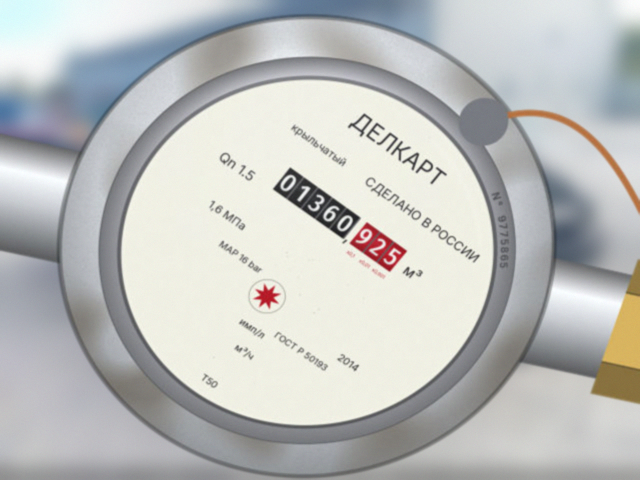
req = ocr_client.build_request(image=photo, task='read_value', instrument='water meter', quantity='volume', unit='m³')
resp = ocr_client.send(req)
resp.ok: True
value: 1360.925 m³
